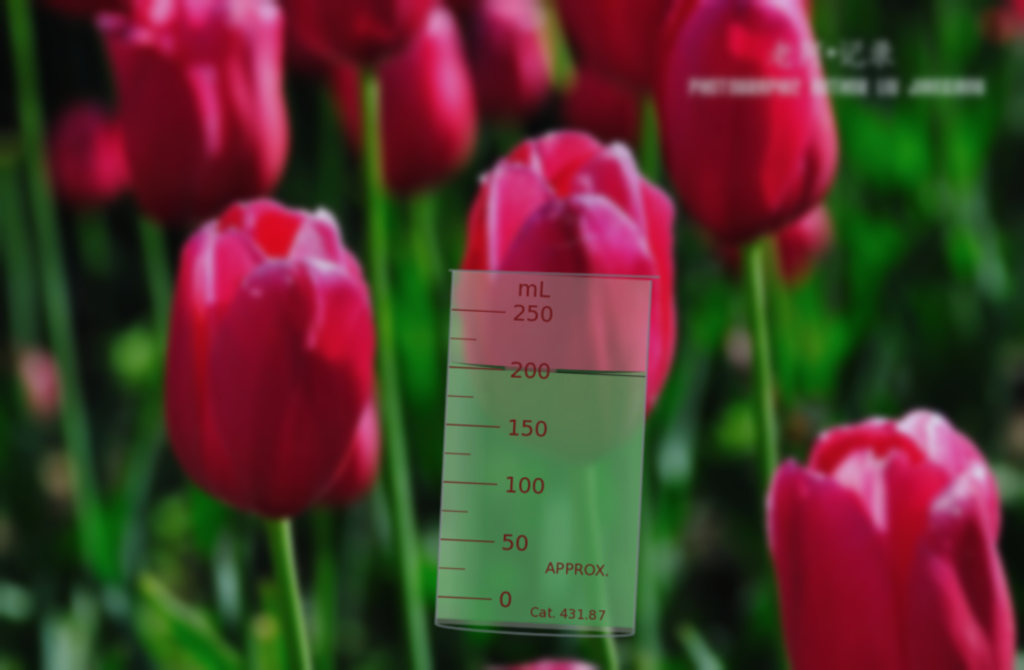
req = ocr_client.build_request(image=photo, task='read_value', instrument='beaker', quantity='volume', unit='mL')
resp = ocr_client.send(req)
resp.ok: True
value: 200 mL
